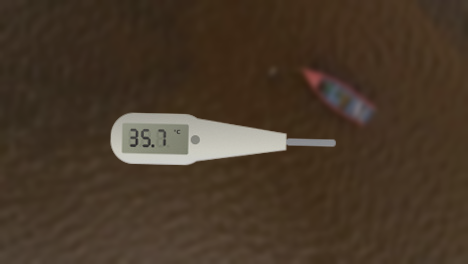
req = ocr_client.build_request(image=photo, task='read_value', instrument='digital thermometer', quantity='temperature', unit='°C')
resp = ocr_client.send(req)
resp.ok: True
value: 35.7 °C
